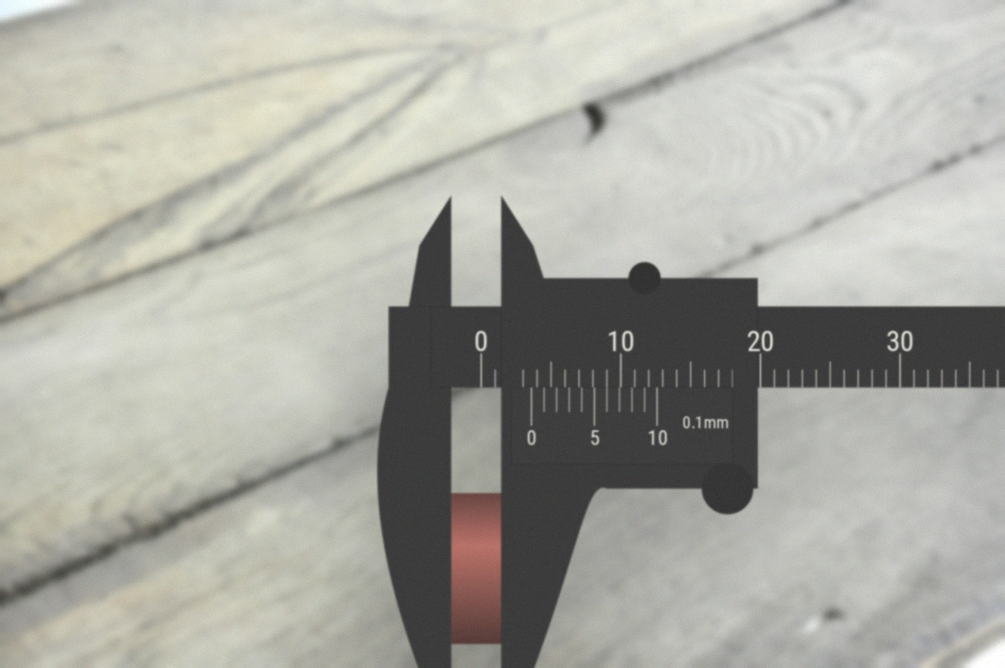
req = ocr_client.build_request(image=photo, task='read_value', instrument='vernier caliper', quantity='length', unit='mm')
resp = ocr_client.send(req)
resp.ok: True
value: 3.6 mm
